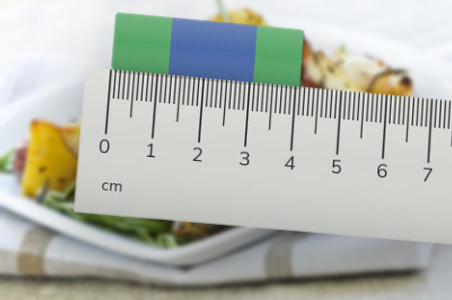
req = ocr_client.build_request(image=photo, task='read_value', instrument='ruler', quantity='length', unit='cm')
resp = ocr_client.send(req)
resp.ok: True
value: 4.1 cm
